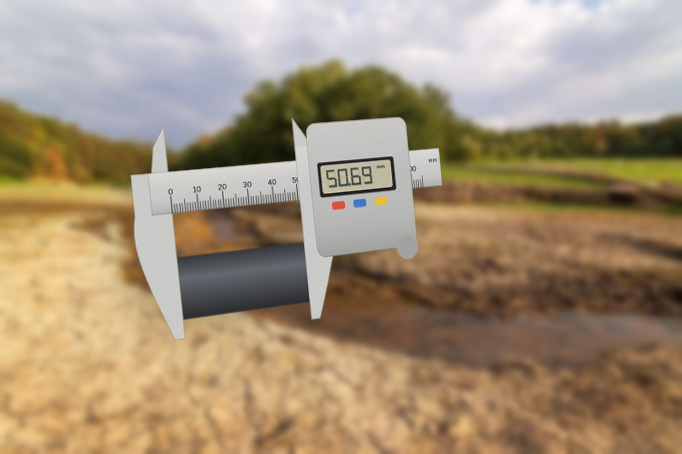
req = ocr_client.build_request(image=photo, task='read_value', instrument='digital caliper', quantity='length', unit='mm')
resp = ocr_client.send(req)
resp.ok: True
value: 50.69 mm
